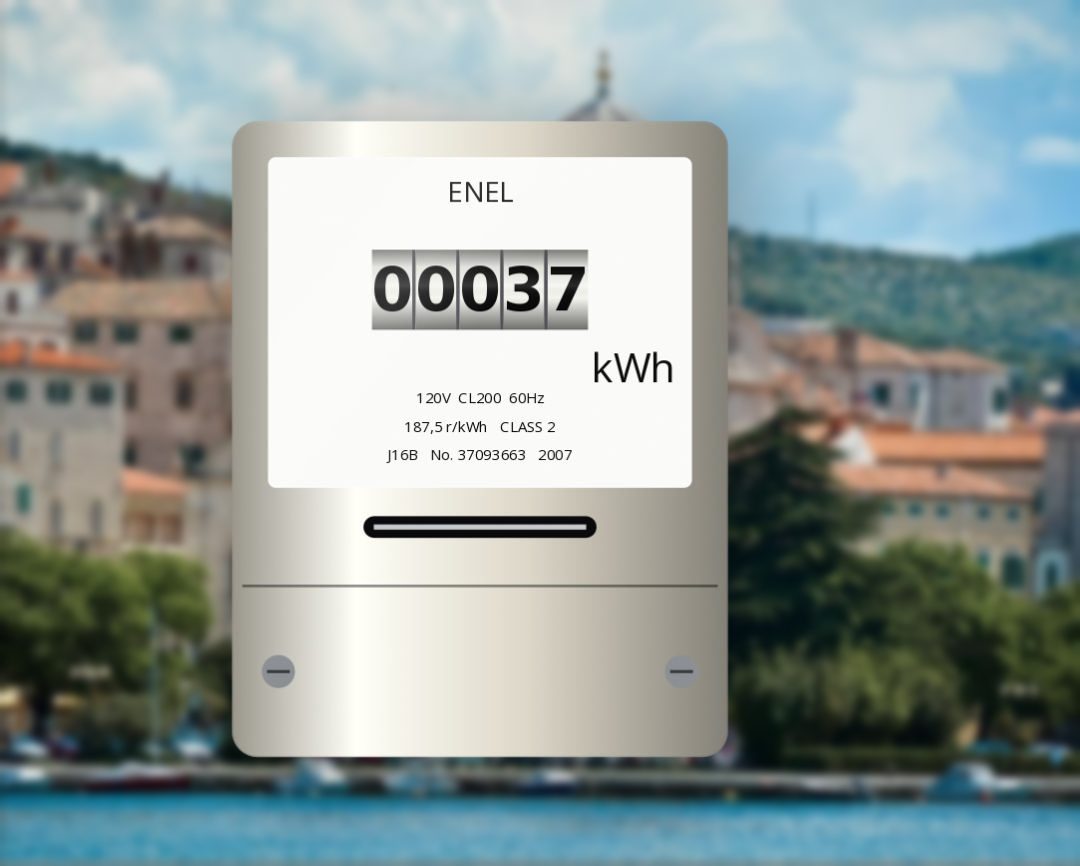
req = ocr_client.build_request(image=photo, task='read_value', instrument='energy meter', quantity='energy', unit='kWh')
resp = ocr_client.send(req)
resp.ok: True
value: 37 kWh
